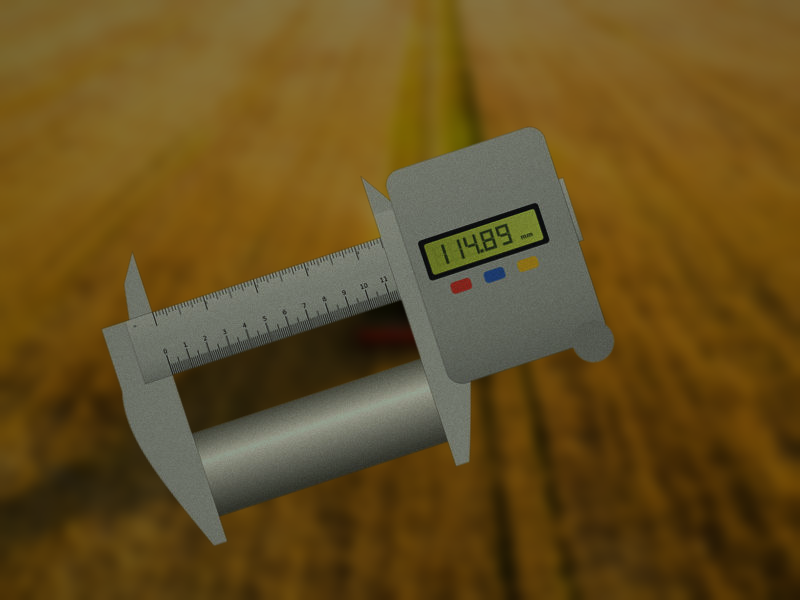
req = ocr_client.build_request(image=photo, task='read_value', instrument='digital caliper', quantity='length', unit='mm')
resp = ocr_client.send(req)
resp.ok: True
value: 114.89 mm
